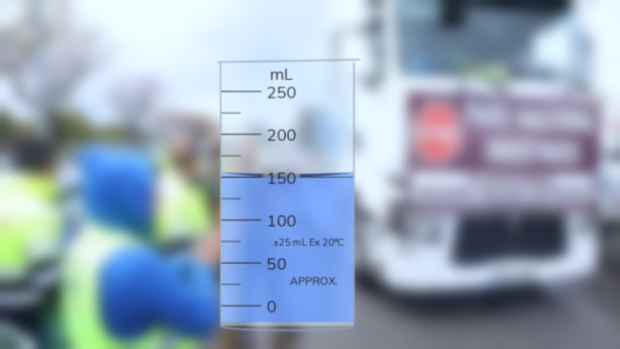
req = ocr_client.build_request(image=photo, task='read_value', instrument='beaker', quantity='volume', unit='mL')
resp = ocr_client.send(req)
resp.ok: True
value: 150 mL
